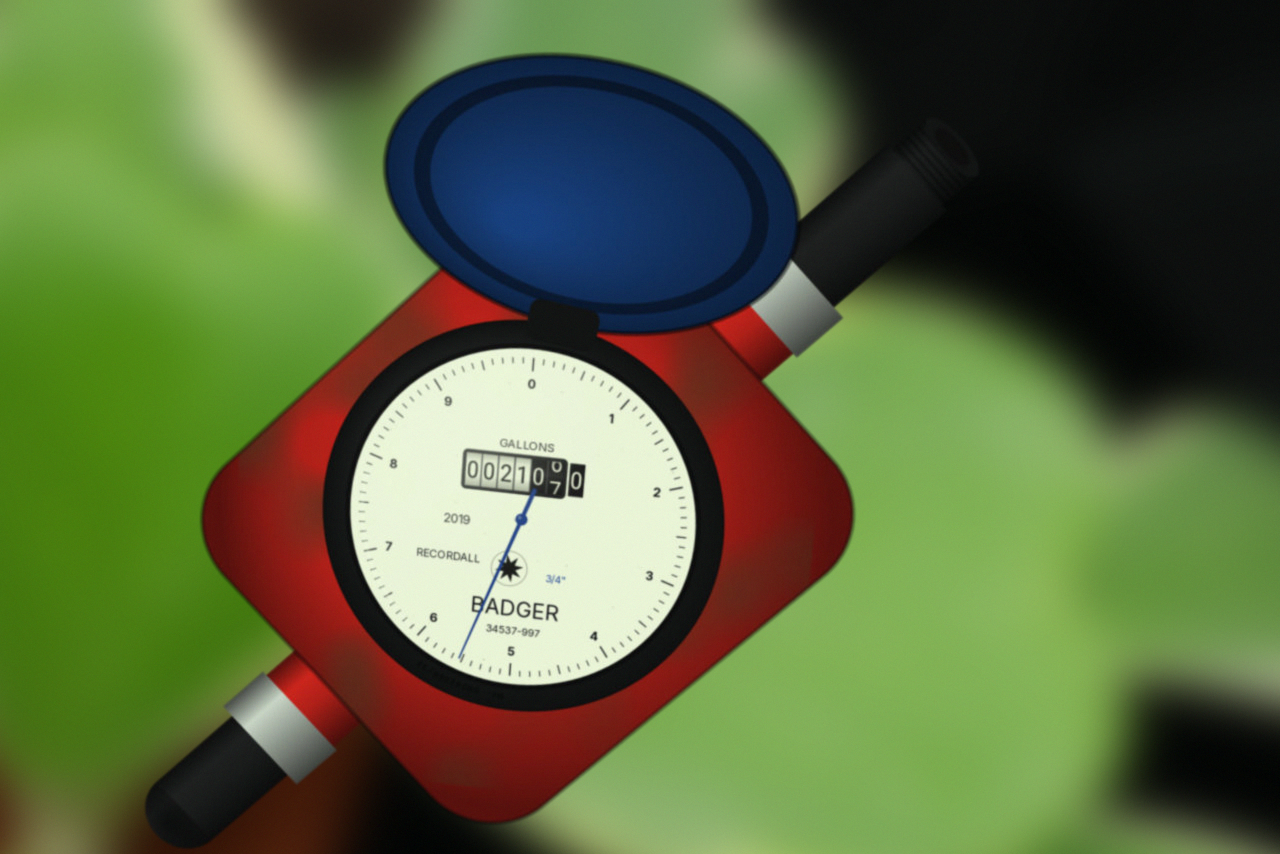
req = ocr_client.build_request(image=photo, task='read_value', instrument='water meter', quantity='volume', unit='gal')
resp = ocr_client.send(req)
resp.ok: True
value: 21065.5 gal
